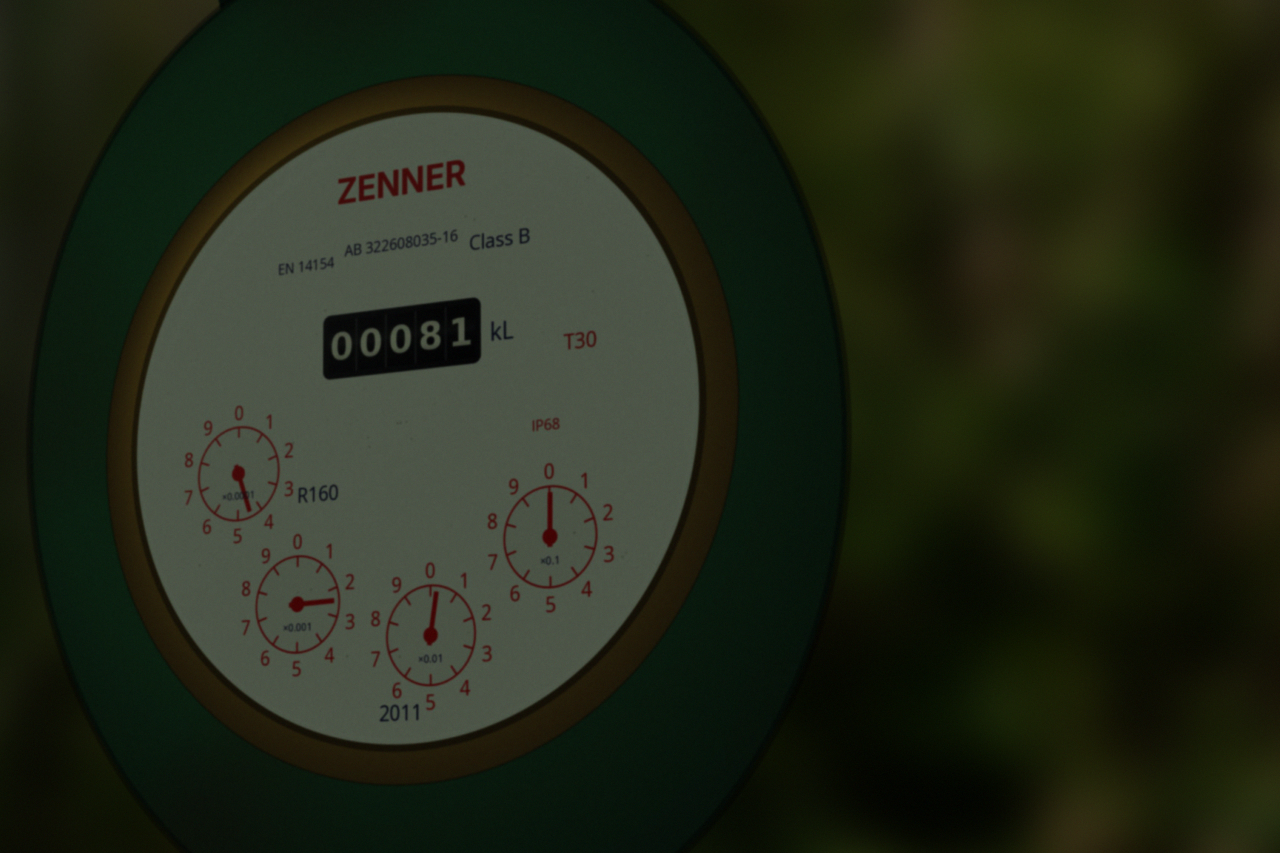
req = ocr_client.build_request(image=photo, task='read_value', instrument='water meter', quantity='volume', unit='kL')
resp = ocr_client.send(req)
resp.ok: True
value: 81.0024 kL
